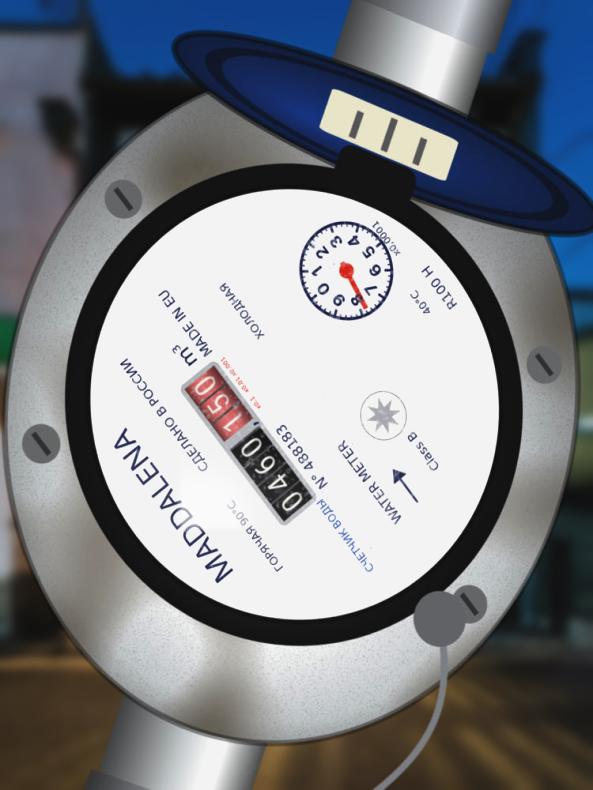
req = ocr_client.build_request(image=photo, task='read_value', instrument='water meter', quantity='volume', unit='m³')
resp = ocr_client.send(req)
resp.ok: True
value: 460.1507 m³
